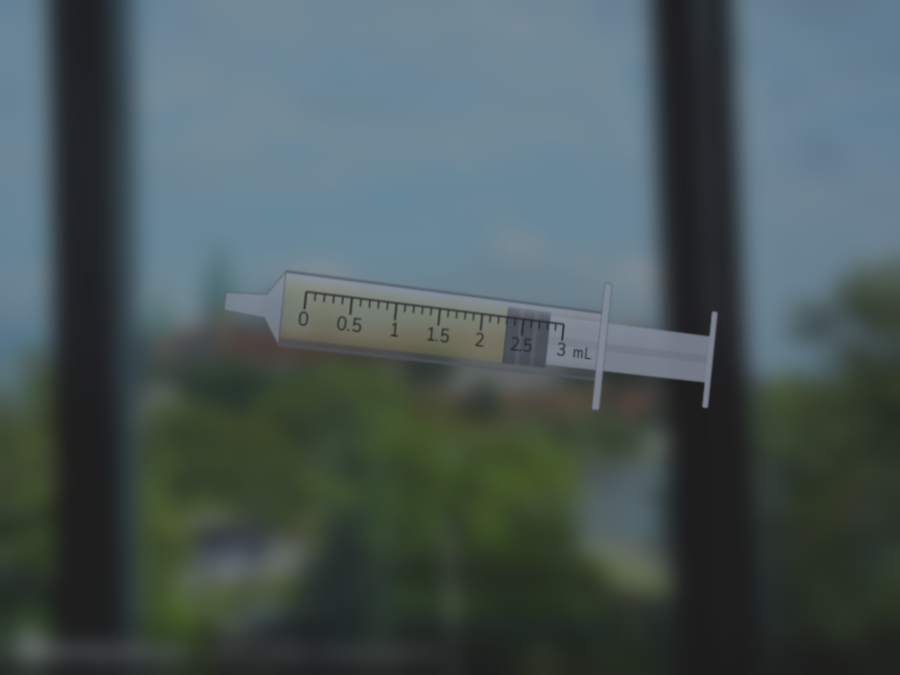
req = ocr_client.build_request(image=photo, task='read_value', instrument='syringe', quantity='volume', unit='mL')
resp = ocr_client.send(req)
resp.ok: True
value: 2.3 mL
